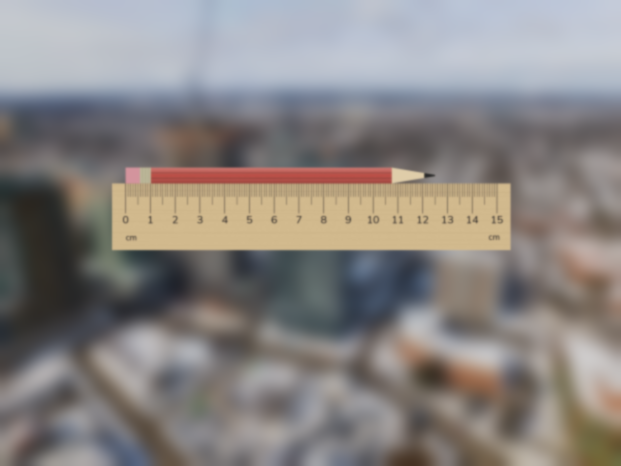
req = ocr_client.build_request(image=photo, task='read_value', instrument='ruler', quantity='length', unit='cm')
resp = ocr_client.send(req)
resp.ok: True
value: 12.5 cm
